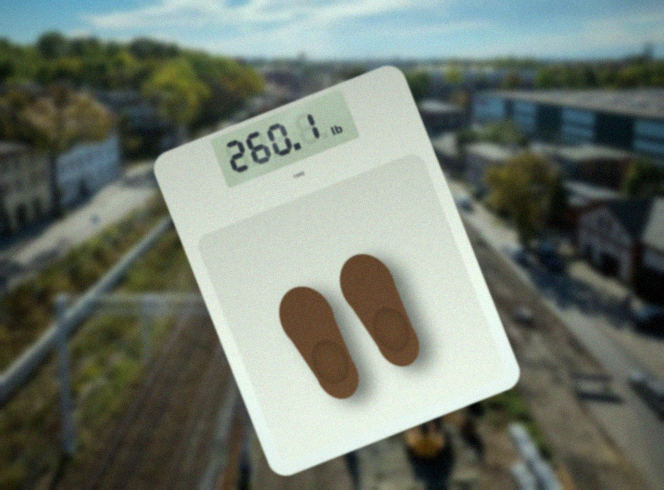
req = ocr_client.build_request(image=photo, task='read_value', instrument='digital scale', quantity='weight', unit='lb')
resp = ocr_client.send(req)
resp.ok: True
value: 260.1 lb
